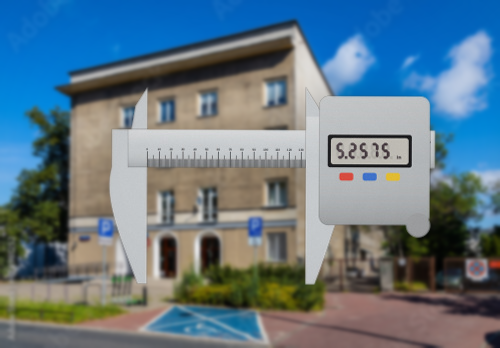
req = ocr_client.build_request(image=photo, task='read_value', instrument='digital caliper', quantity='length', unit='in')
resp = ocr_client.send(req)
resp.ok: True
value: 5.2575 in
